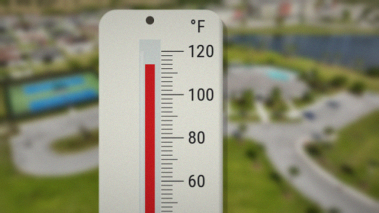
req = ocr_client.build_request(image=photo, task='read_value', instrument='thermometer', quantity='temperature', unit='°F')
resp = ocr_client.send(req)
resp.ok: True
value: 114 °F
